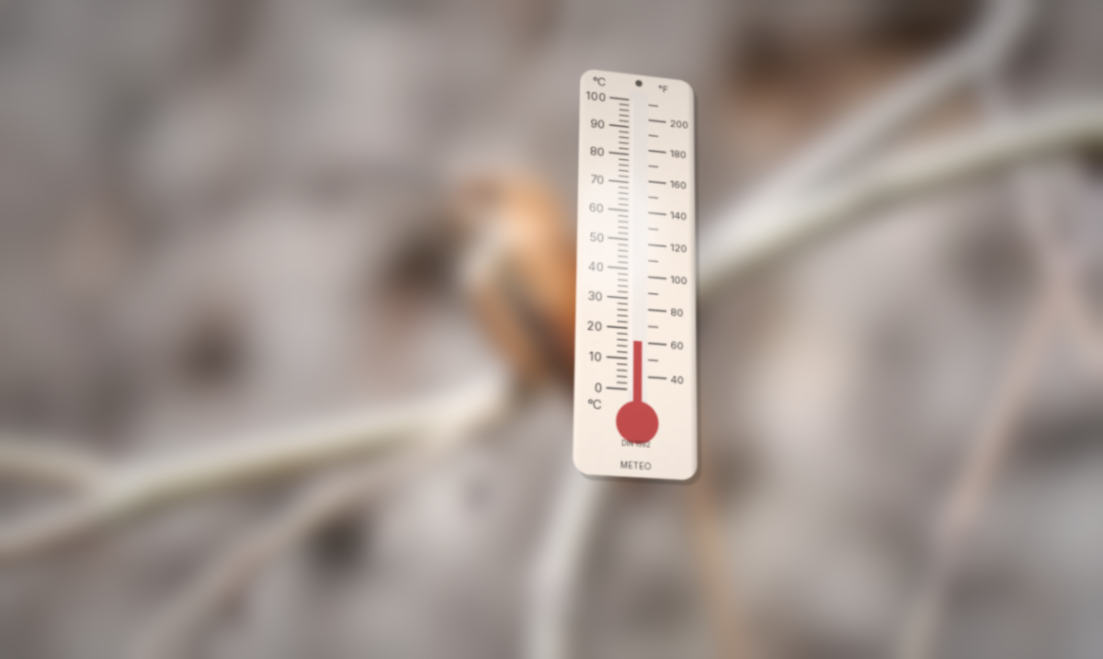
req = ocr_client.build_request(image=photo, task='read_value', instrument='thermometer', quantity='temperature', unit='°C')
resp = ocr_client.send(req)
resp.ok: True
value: 16 °C
